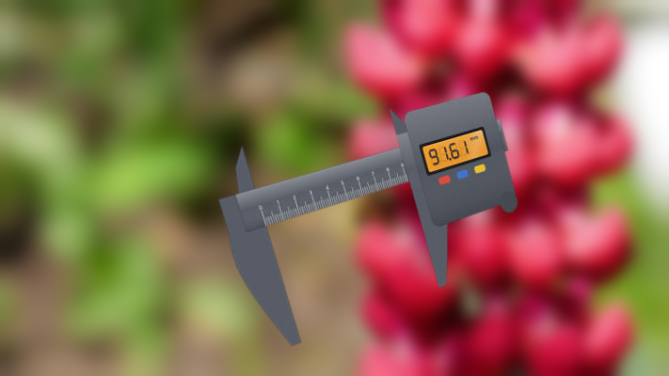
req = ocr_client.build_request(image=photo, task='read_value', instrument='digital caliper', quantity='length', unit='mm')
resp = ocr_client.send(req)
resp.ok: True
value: 91.61 mm
